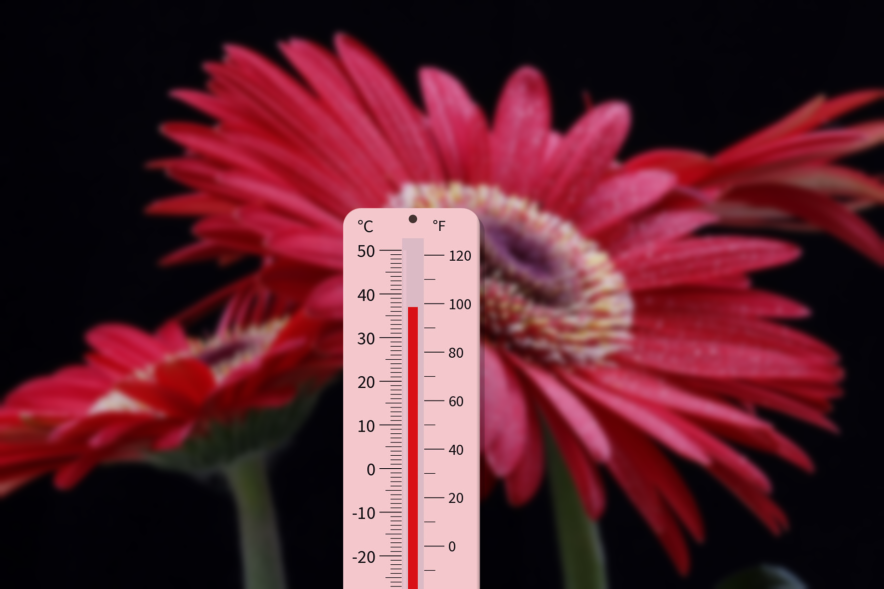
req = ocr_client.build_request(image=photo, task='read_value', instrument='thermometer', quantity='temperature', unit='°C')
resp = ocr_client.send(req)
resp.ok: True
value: 37 °C
